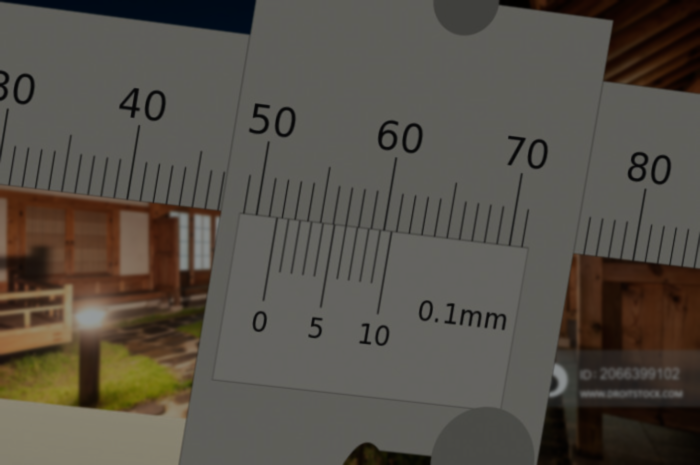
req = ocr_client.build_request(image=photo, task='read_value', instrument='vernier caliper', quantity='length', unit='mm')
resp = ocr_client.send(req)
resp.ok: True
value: 51.6 mm
